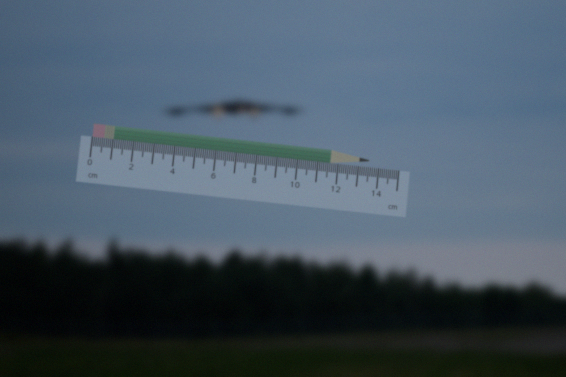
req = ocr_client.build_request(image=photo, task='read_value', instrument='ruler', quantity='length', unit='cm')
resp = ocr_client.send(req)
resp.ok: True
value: 13.5 cm
